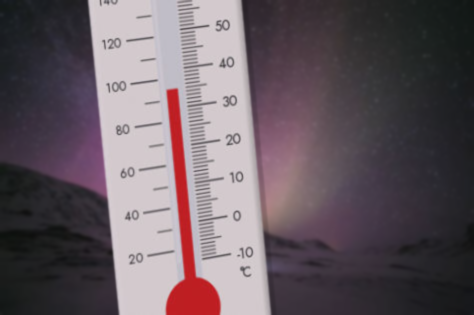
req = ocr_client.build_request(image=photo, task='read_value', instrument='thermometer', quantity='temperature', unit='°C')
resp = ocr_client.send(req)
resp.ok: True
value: 35 °C
